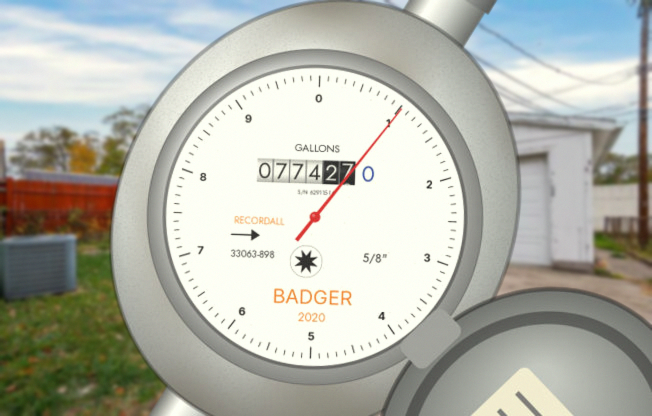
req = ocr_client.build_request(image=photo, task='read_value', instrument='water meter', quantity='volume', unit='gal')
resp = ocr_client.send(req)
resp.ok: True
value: 774271.0 gal
